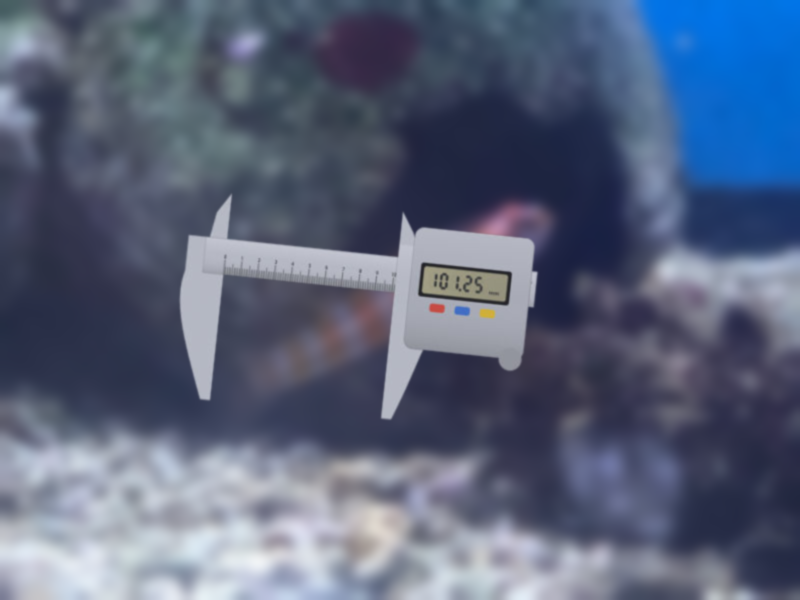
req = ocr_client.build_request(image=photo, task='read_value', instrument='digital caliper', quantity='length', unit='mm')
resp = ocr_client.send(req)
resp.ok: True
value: 101.25 mm
